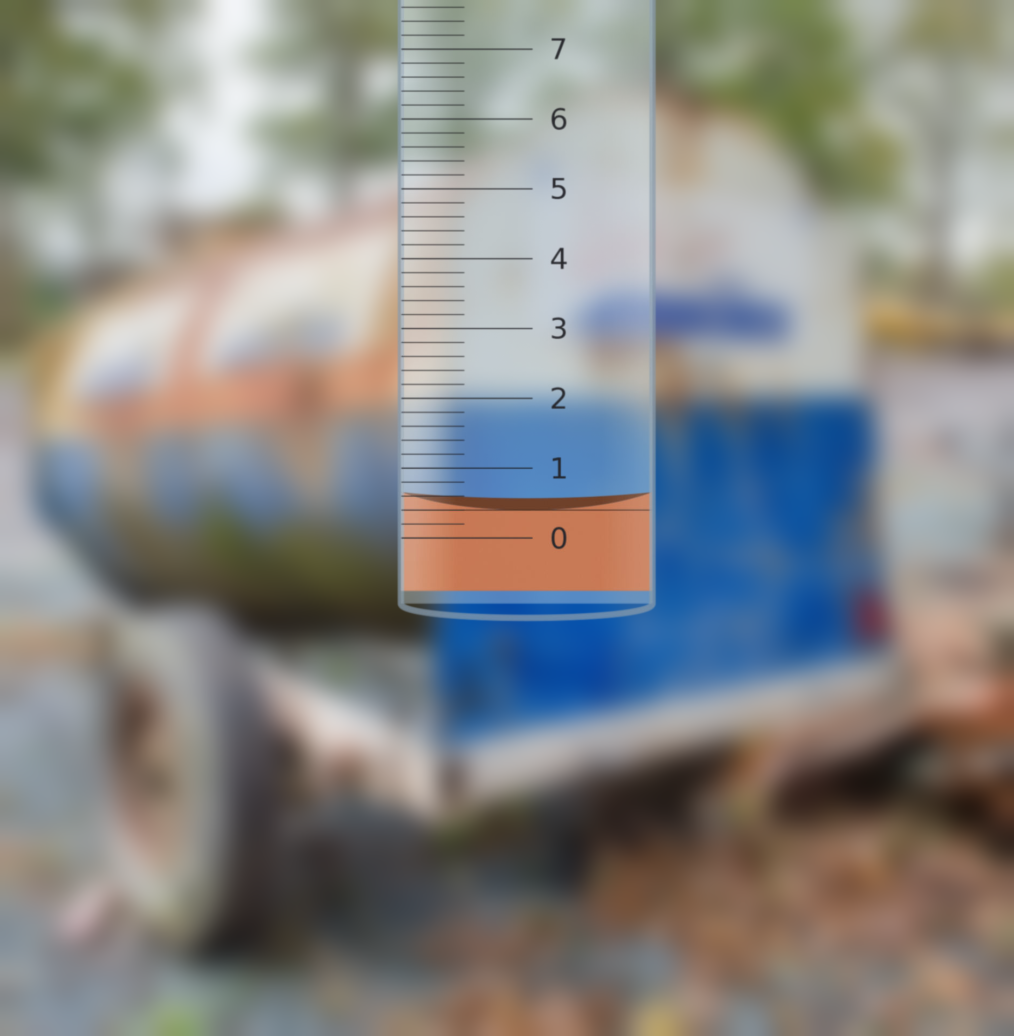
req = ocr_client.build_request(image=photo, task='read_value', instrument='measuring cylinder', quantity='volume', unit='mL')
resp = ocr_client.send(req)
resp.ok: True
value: 0.4 mL
